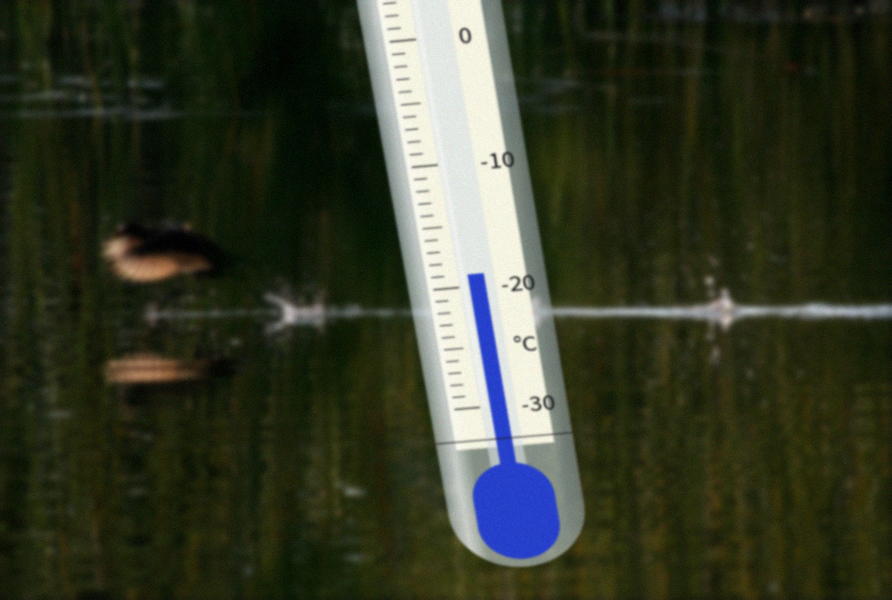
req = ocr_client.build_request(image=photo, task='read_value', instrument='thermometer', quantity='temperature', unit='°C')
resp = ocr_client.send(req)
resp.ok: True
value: -19 °C
